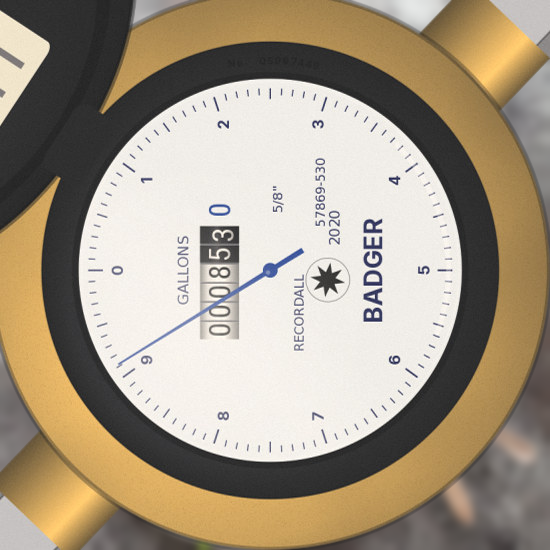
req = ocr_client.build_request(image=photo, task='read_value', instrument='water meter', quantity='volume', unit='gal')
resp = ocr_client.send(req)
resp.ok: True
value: 8529.1 gal
